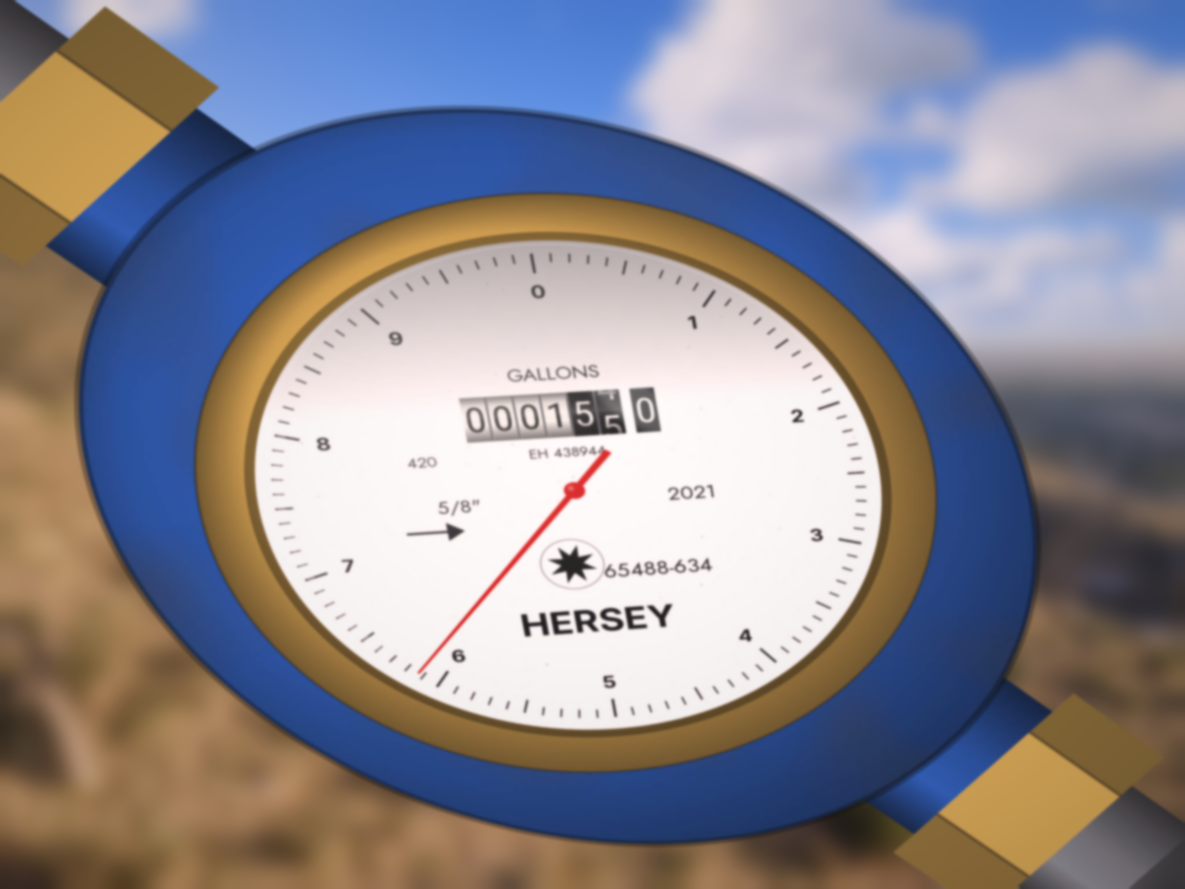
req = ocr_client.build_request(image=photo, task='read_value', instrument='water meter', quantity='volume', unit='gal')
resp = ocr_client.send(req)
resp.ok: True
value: 1546.1 gal
